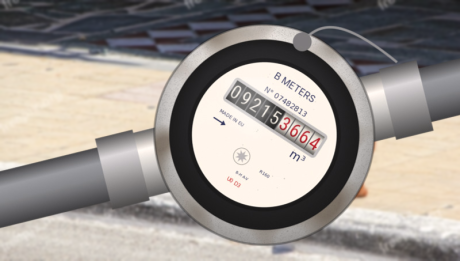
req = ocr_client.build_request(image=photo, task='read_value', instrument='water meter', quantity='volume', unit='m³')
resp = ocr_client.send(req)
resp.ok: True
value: 9215.3664 m³
